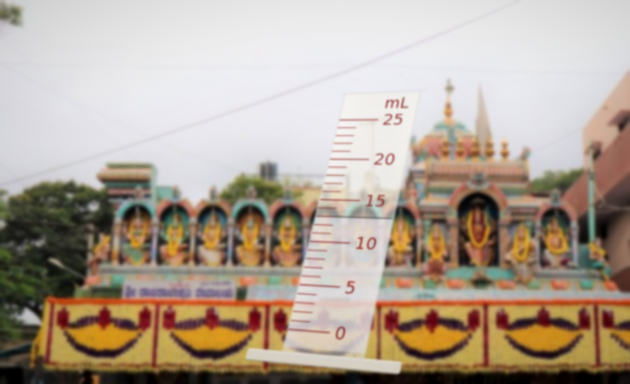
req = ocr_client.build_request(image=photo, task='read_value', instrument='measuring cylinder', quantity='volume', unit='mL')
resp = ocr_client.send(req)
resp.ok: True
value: 13 mL
